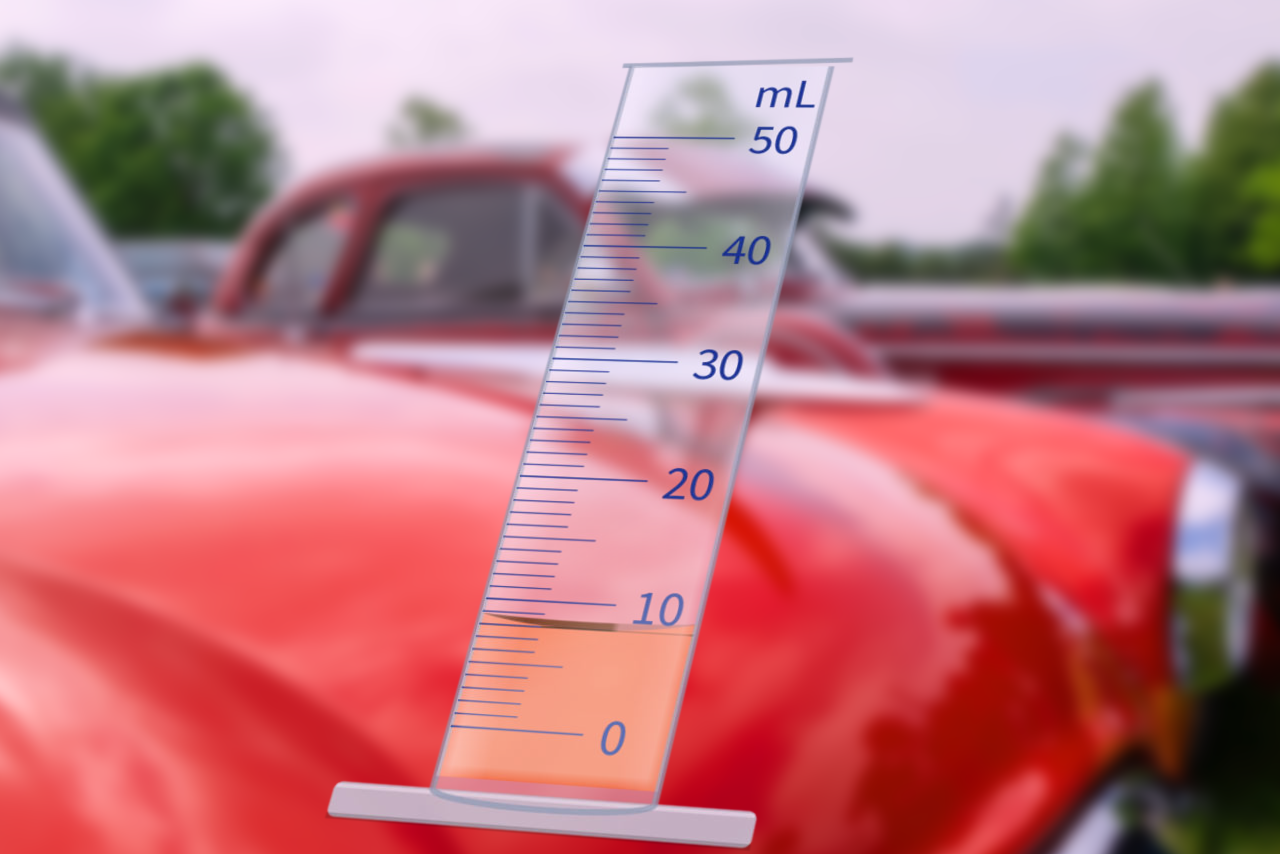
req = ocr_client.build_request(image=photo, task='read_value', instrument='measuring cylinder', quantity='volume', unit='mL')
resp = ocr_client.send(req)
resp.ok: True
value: 8 mL
